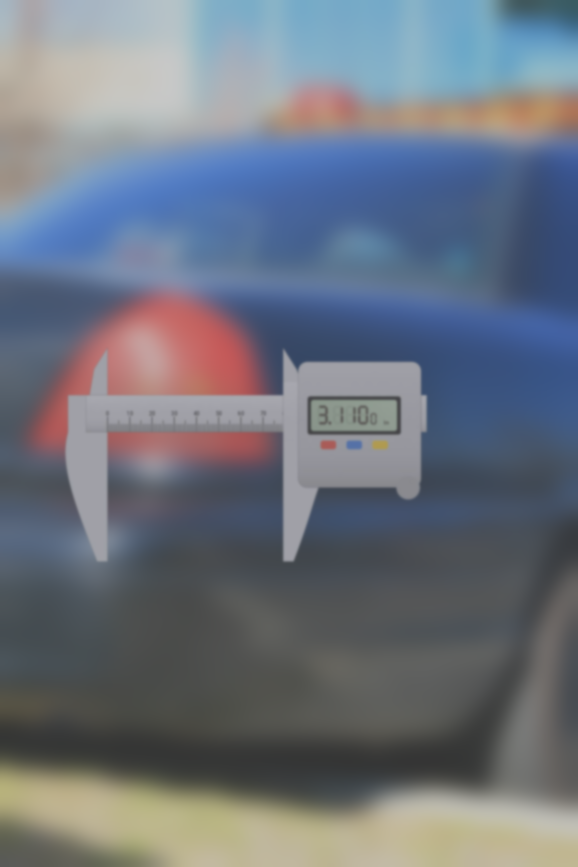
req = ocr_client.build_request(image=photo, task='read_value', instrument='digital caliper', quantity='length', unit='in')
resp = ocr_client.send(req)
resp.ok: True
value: 3.1100 in
